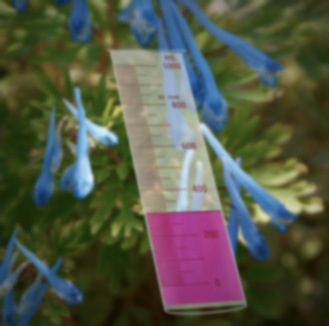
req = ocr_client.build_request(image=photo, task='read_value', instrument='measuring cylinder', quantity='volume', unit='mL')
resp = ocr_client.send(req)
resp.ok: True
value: 300 mL
